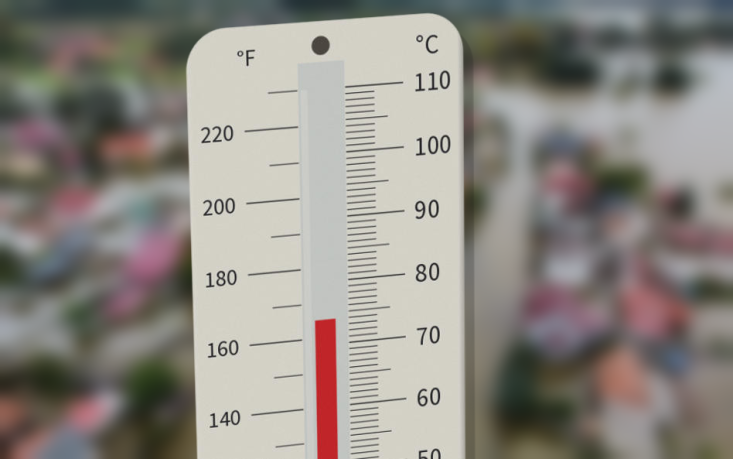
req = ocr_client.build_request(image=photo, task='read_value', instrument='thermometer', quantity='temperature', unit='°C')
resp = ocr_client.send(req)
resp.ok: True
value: 74 °C
